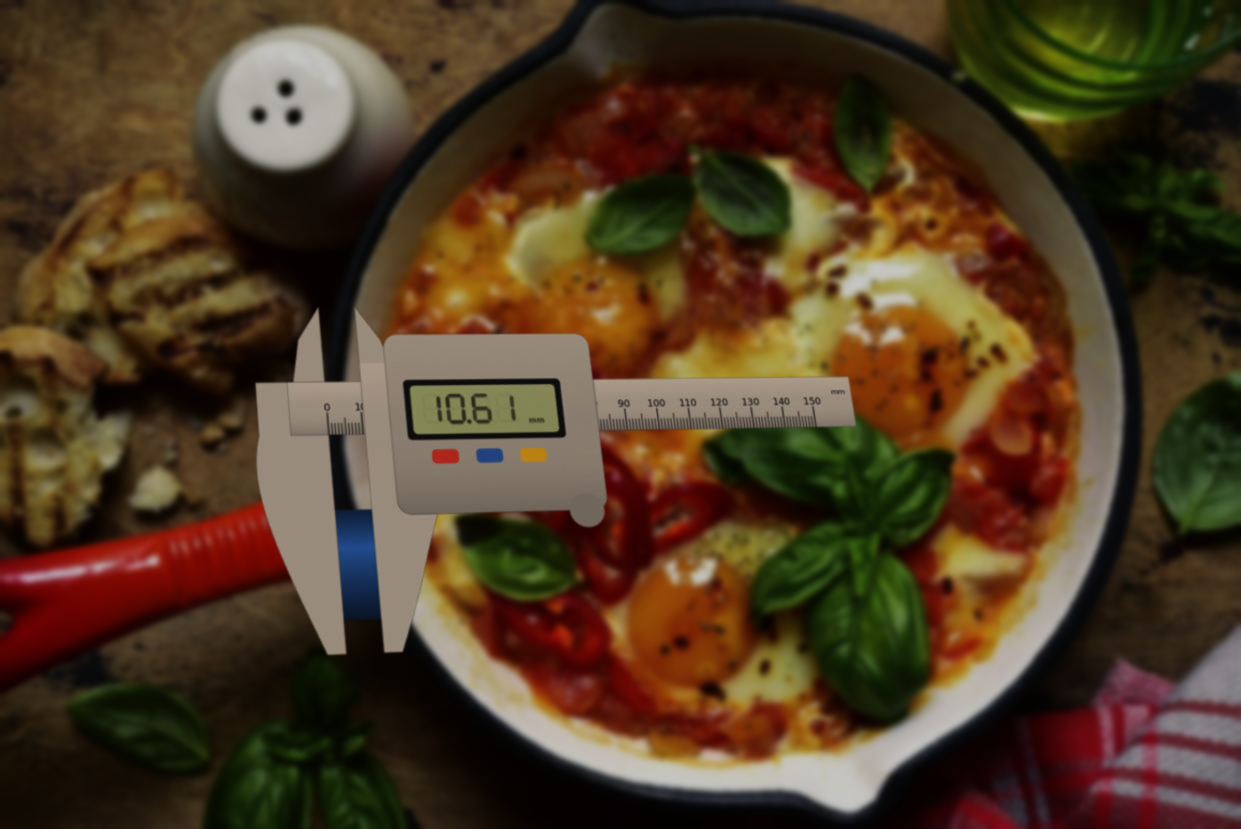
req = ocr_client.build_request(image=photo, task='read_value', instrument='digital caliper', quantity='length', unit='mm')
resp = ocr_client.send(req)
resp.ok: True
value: 10.61 mm
